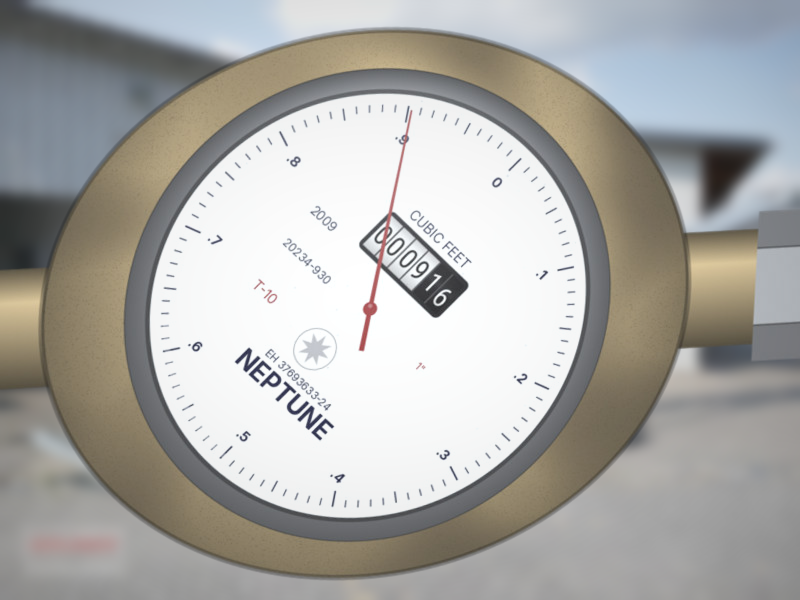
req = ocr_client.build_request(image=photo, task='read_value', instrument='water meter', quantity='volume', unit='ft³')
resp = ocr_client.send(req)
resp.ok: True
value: 915.90 ft³
